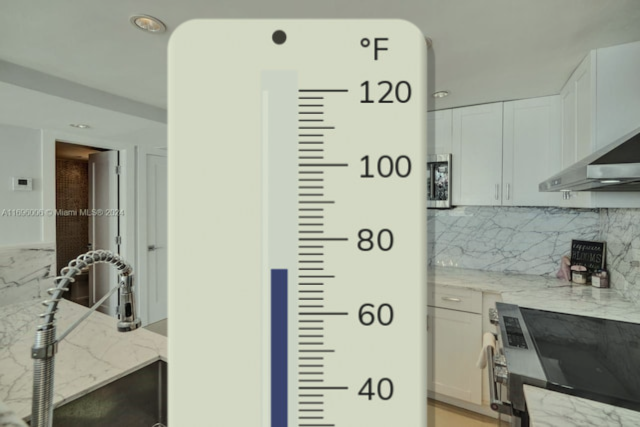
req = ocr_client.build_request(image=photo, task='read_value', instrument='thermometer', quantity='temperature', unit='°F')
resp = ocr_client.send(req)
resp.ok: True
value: 72 °F
